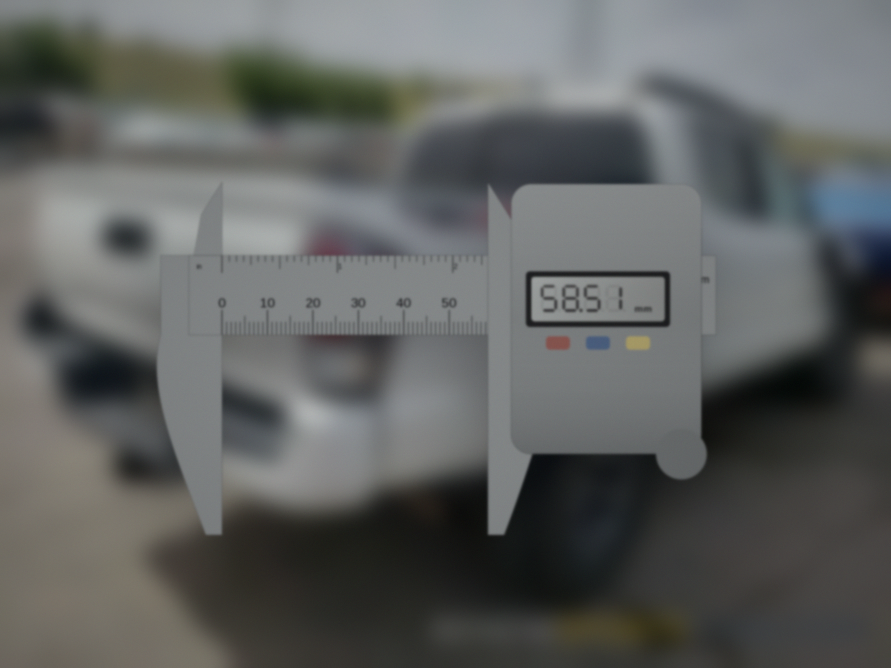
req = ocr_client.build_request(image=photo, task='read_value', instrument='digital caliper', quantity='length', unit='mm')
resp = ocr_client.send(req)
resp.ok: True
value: 58.51 mm
